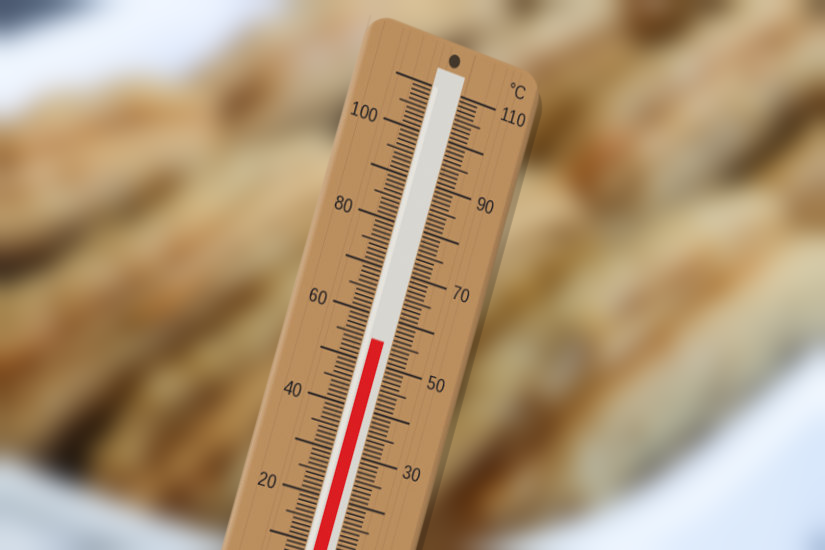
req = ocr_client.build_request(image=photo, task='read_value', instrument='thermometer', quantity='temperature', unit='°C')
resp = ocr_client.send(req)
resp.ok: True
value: 55 °C
